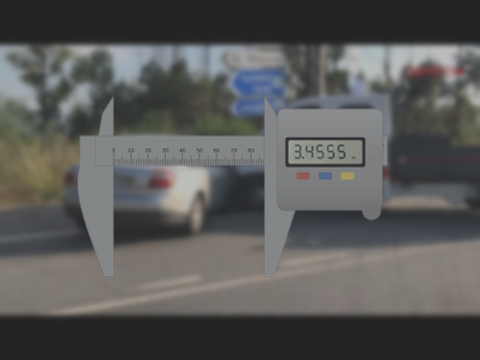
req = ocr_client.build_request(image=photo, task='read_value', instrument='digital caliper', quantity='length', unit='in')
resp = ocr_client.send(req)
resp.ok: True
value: 3.4555 in
